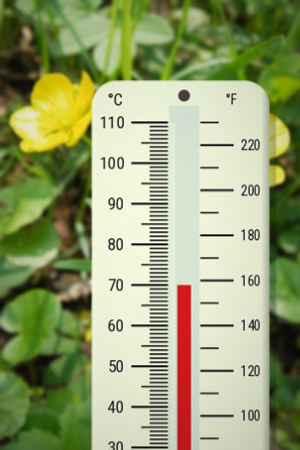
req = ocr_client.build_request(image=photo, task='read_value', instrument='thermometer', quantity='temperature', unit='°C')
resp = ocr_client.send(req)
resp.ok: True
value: 70 °C
